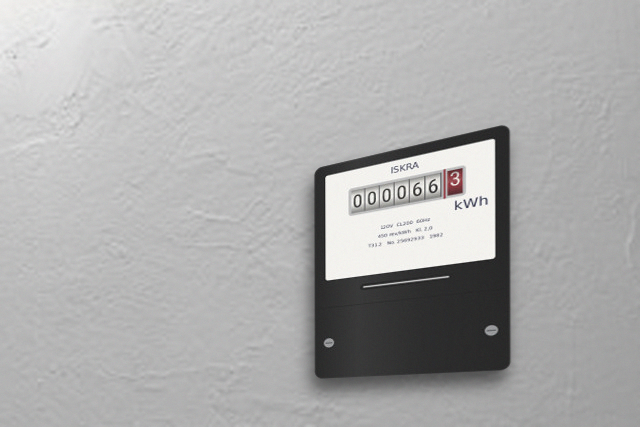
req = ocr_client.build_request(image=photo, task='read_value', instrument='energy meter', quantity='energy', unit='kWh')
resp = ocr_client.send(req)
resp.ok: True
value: 66.3 kWh
